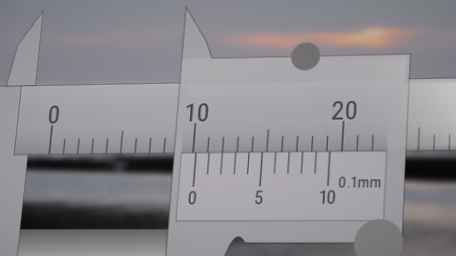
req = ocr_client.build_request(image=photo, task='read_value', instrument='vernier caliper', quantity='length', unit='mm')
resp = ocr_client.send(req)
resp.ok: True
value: 10.2 mm
